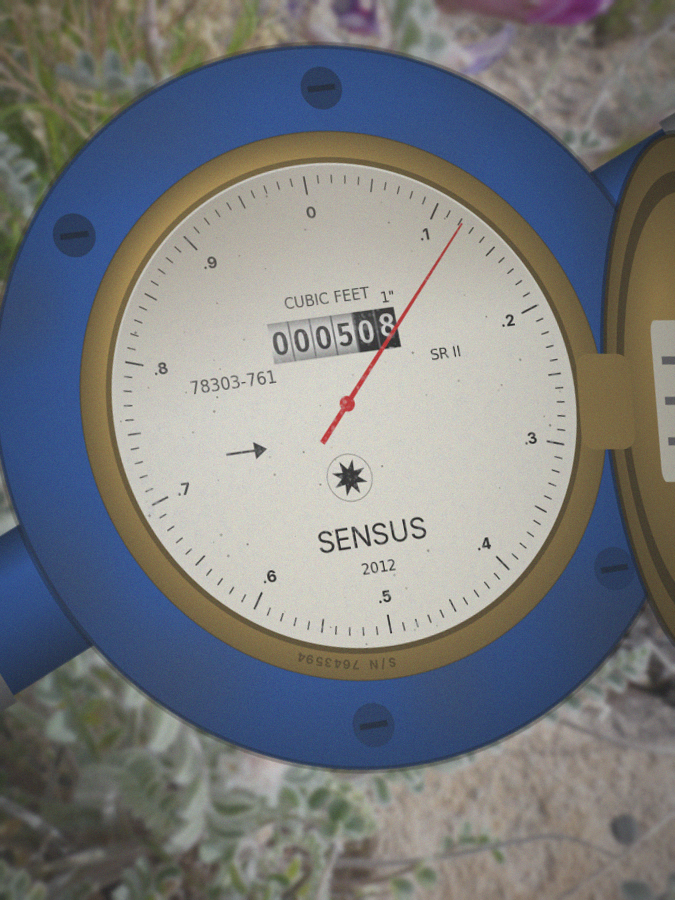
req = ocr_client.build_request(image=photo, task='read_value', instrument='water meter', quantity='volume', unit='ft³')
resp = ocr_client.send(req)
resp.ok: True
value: 508.12 ft³
